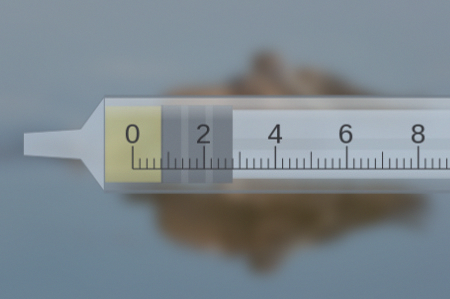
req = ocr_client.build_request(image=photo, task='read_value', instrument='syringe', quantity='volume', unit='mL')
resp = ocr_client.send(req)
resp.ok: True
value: 0.8 mL
